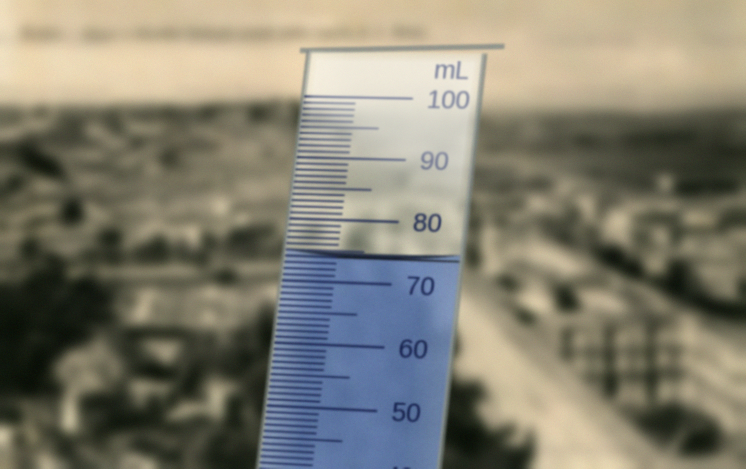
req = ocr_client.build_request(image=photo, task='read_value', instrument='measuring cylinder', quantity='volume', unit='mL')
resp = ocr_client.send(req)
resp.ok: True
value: 74 mL
